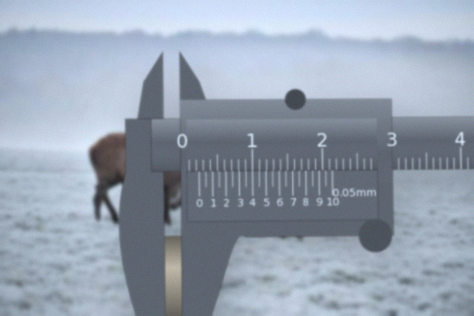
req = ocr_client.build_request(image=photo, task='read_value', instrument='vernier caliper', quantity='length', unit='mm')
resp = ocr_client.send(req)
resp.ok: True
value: 2.4 mm
